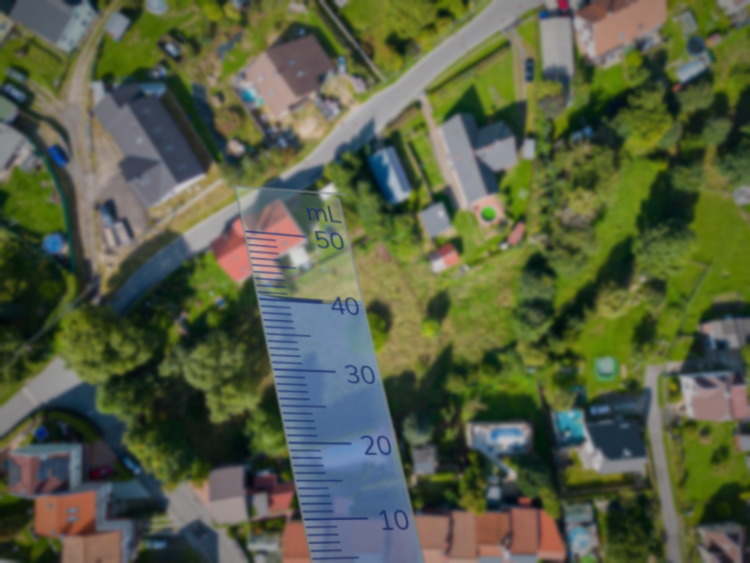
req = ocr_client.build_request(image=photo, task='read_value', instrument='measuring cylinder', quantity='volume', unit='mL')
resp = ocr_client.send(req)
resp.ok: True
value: 40 mL
